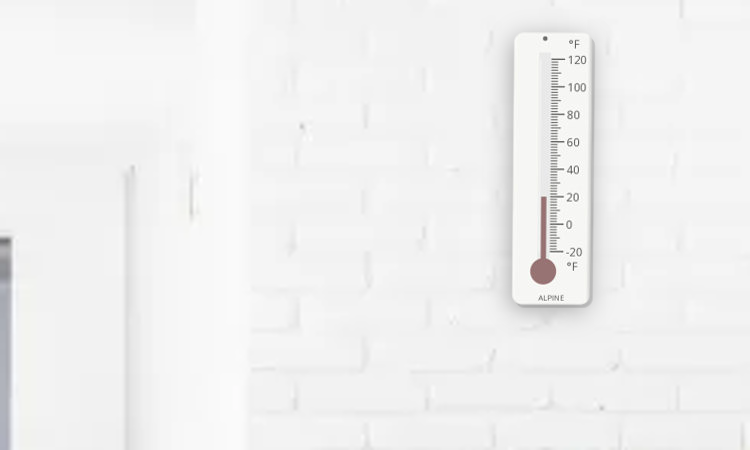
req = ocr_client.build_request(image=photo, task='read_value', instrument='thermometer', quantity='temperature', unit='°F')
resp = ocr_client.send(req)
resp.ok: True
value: 20 °F
